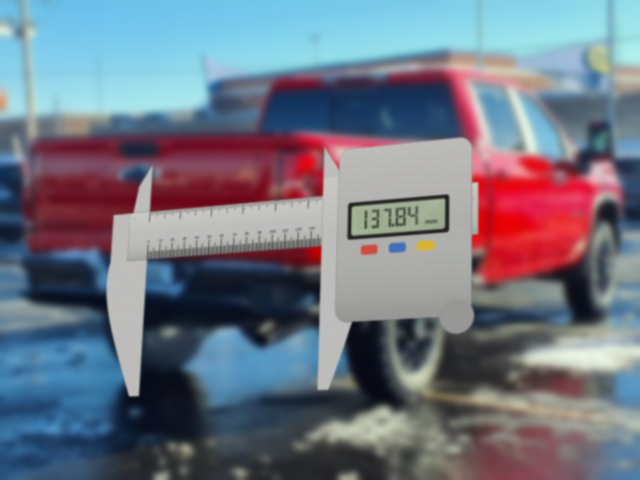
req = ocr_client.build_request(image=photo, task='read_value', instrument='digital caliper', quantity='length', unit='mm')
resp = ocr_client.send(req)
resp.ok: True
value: 137.84 mm
